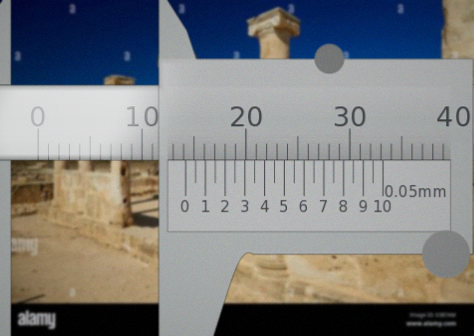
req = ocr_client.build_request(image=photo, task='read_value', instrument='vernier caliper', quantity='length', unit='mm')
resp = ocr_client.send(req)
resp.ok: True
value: 14.2 mm
